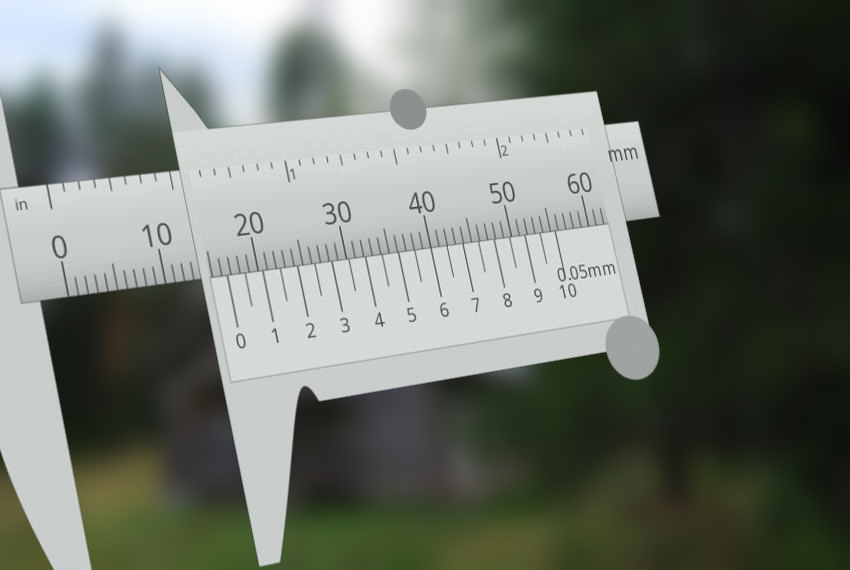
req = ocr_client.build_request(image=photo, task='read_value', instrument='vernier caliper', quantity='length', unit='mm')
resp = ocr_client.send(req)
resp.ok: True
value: 16.6 mm
